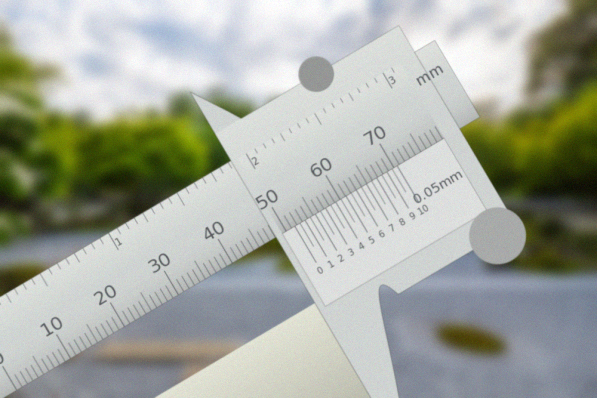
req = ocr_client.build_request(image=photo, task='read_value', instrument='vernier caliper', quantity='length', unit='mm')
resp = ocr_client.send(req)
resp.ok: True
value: 51.6 mm
